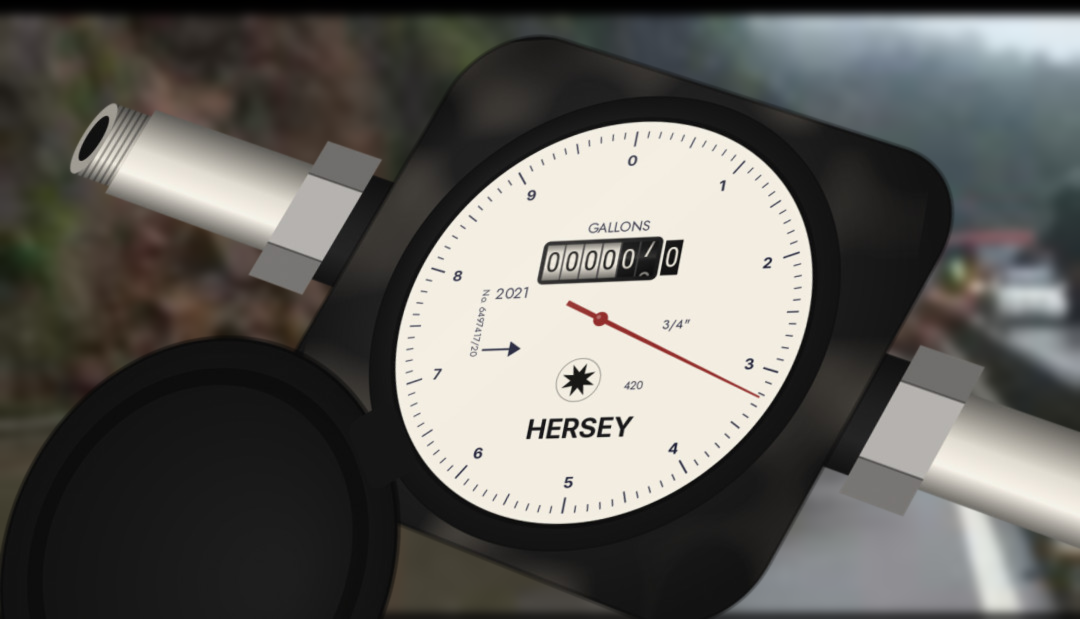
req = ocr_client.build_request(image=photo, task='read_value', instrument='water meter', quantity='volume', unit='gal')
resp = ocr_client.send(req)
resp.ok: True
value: 73.2 gal
